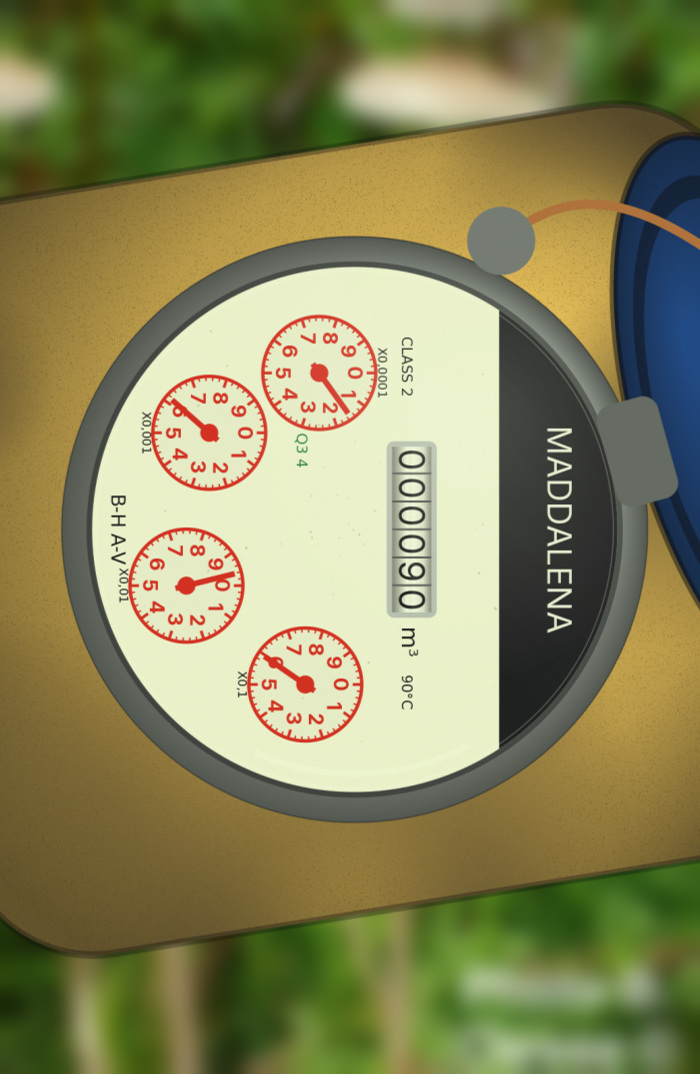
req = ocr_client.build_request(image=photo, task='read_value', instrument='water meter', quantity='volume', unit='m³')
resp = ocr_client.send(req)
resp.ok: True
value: 90.5961 m³
